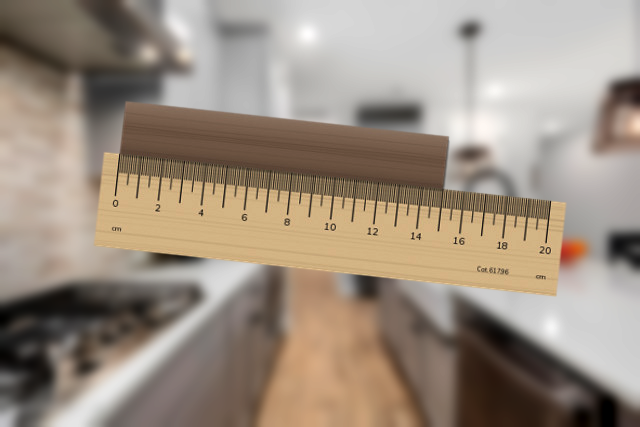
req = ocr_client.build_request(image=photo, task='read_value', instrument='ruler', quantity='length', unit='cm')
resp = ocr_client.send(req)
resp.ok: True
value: 15 cm
